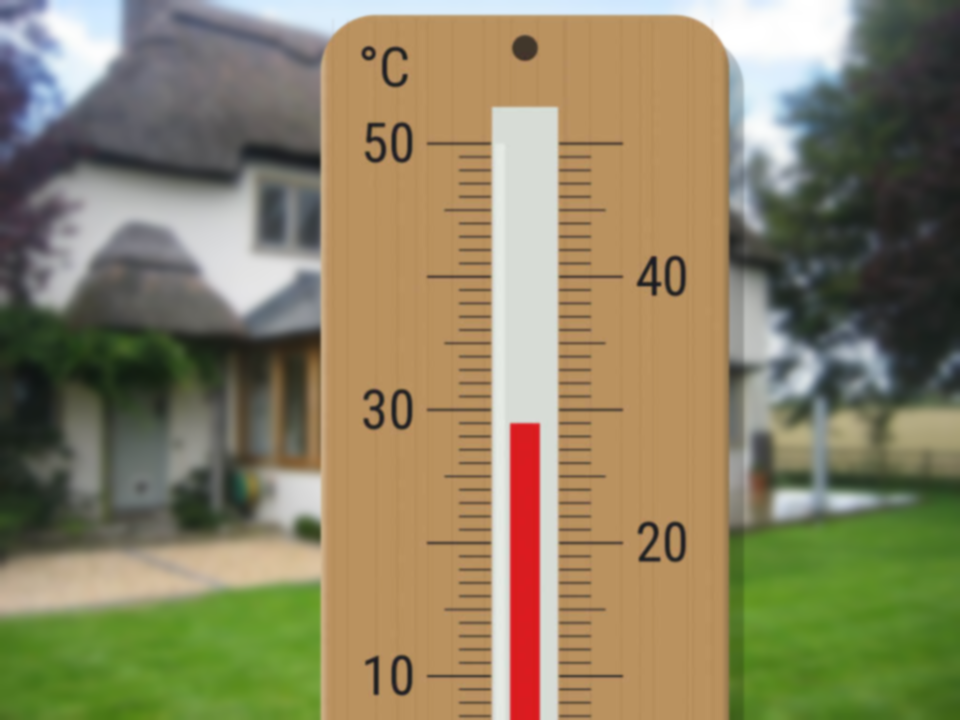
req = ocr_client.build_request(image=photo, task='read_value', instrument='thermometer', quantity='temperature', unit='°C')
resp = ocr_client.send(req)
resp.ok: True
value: 29 °C
